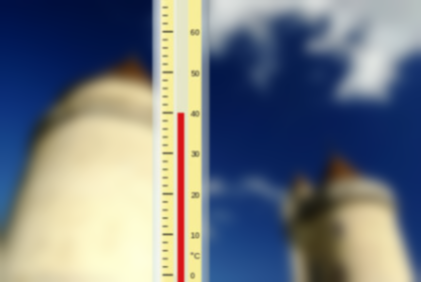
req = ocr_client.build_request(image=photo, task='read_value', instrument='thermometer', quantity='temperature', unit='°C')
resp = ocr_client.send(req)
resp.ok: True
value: 40 °C
